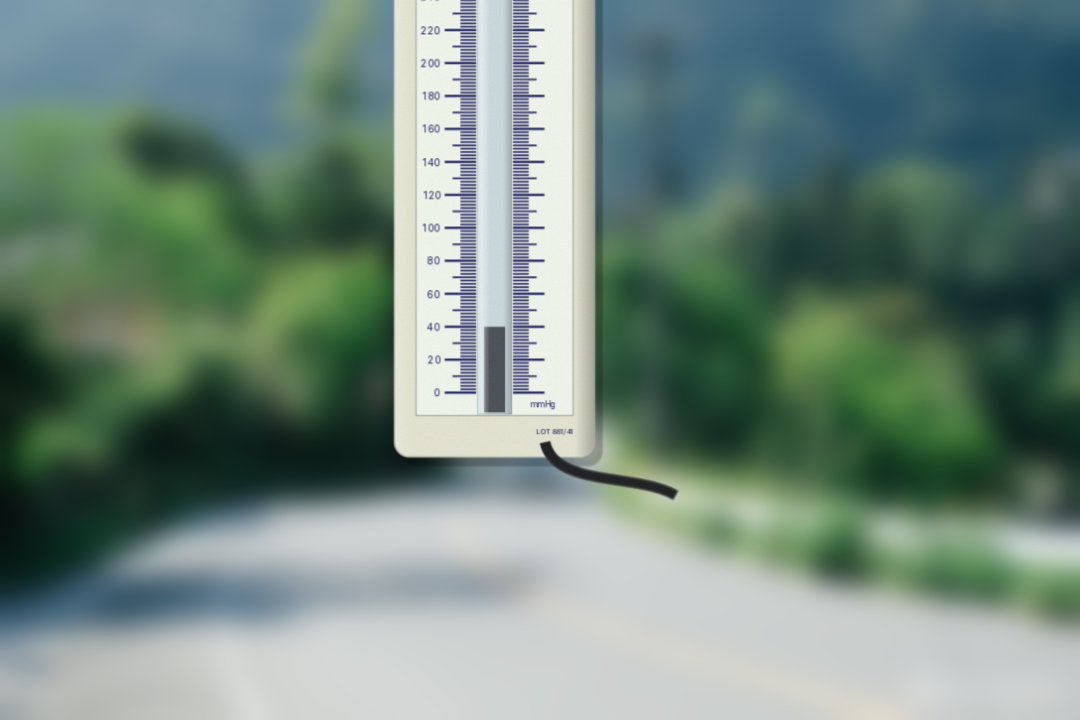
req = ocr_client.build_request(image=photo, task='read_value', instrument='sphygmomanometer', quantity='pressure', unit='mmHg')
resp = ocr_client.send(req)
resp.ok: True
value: 40 mmHg
